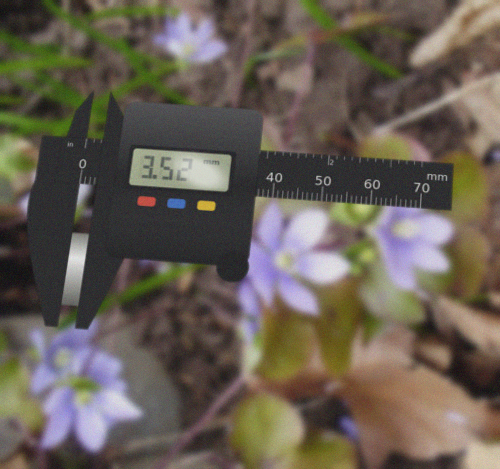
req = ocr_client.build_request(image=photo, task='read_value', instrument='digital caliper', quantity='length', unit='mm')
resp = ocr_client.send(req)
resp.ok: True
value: 3.52 mm
